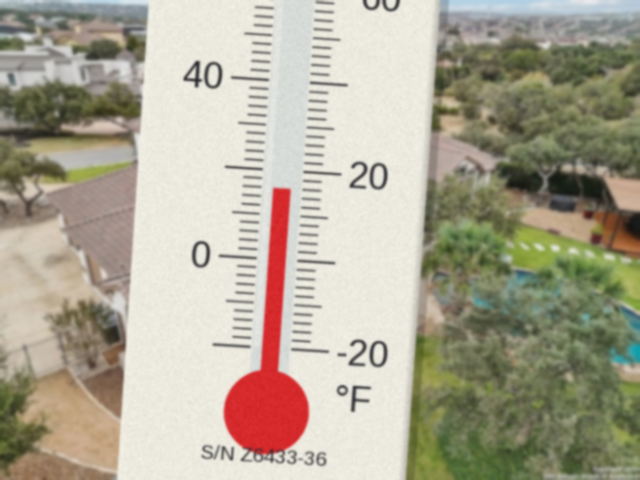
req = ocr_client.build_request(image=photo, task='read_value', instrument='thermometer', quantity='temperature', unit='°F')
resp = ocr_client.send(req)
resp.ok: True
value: 16 °F
